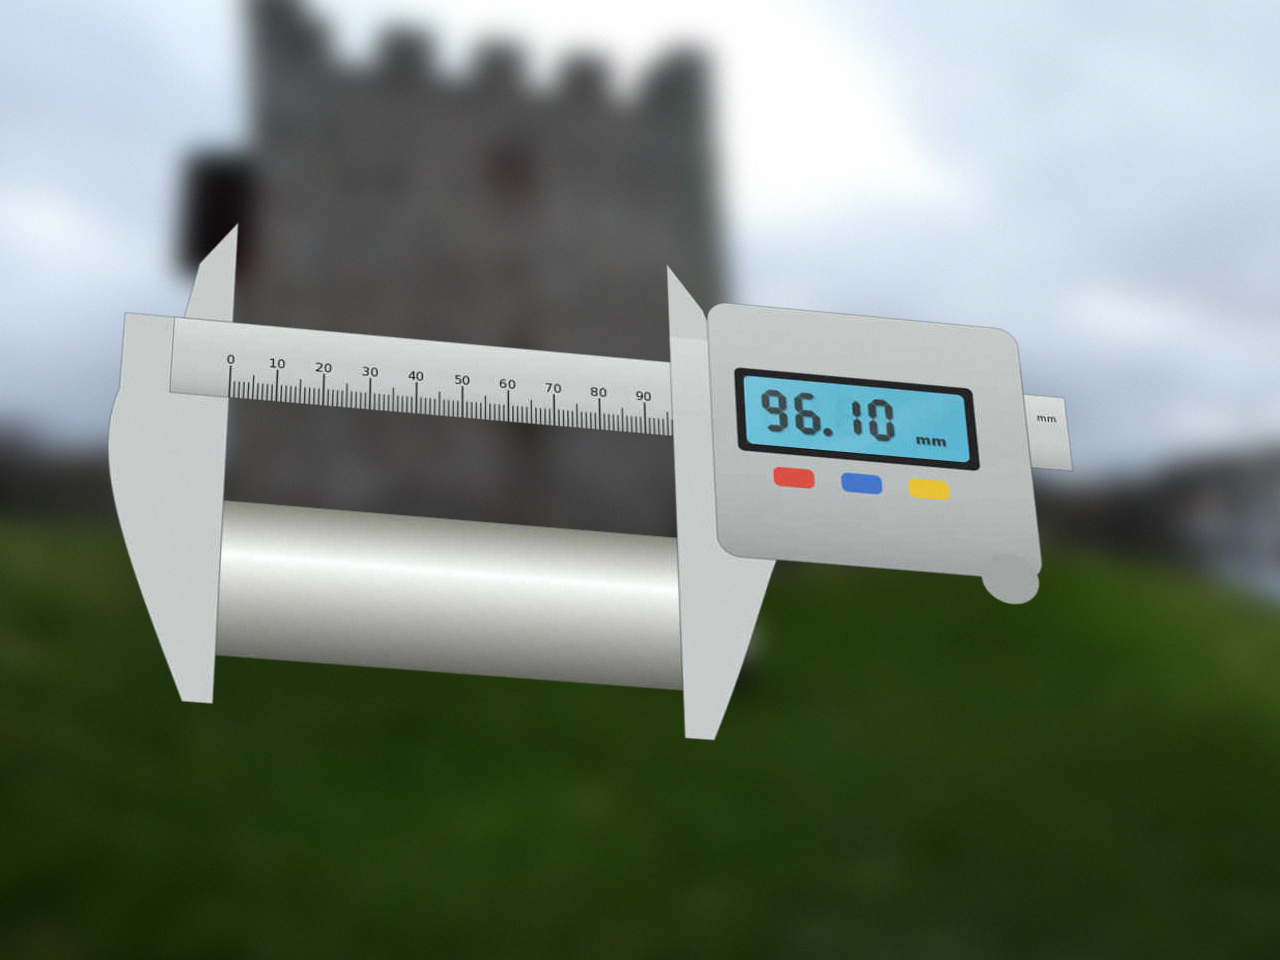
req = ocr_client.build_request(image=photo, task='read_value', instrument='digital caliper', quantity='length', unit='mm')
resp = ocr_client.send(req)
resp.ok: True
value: 96.10 mm
